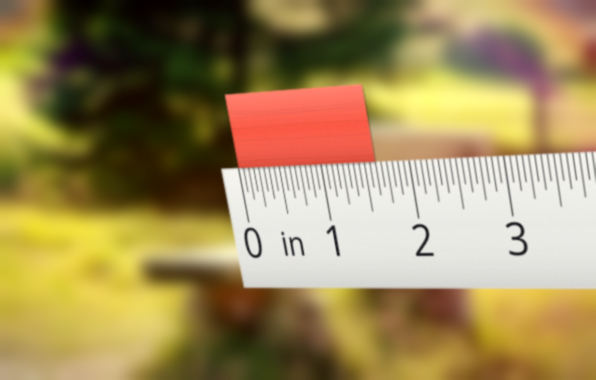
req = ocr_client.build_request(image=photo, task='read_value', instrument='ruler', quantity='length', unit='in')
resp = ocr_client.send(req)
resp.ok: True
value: 1.625 in
